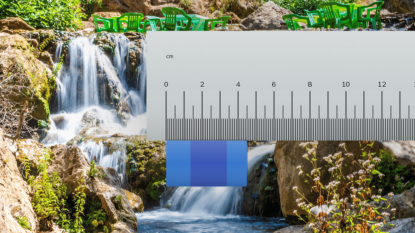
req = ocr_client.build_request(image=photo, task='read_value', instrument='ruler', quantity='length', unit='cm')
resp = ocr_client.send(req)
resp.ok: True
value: 4.5 cm
